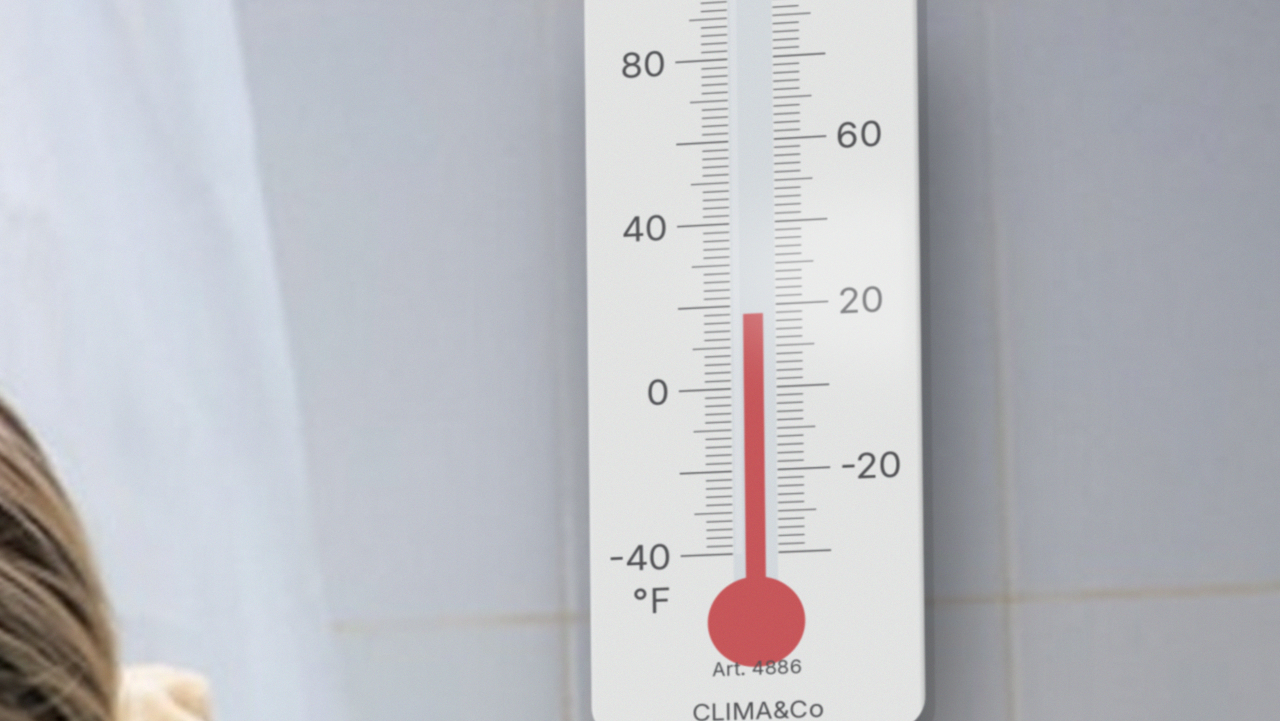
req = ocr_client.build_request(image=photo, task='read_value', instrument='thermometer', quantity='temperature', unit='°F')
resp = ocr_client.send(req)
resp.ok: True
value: 18 °F
